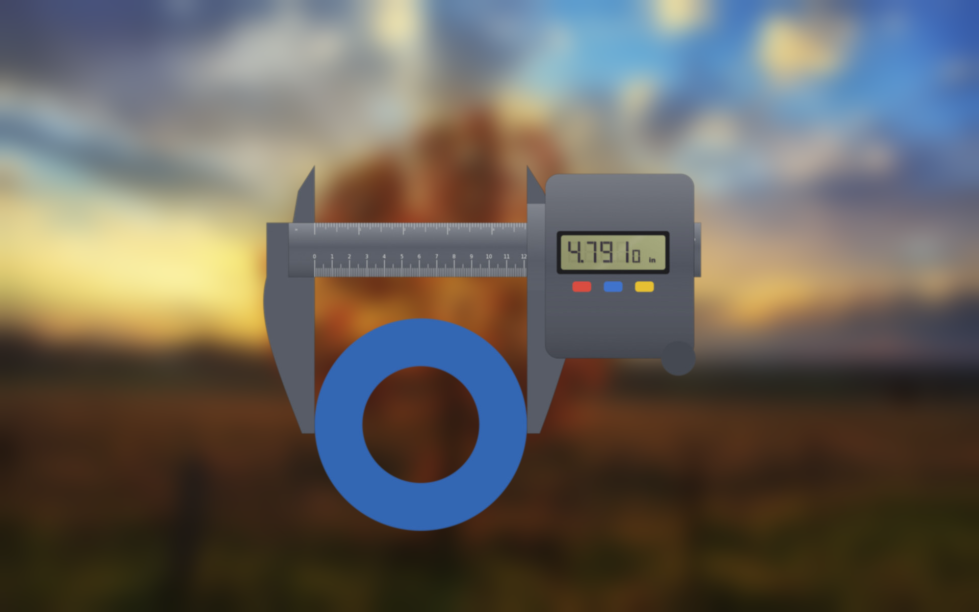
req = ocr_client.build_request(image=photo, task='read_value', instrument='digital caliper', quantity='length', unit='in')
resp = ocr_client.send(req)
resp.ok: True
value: 4.7910 in
